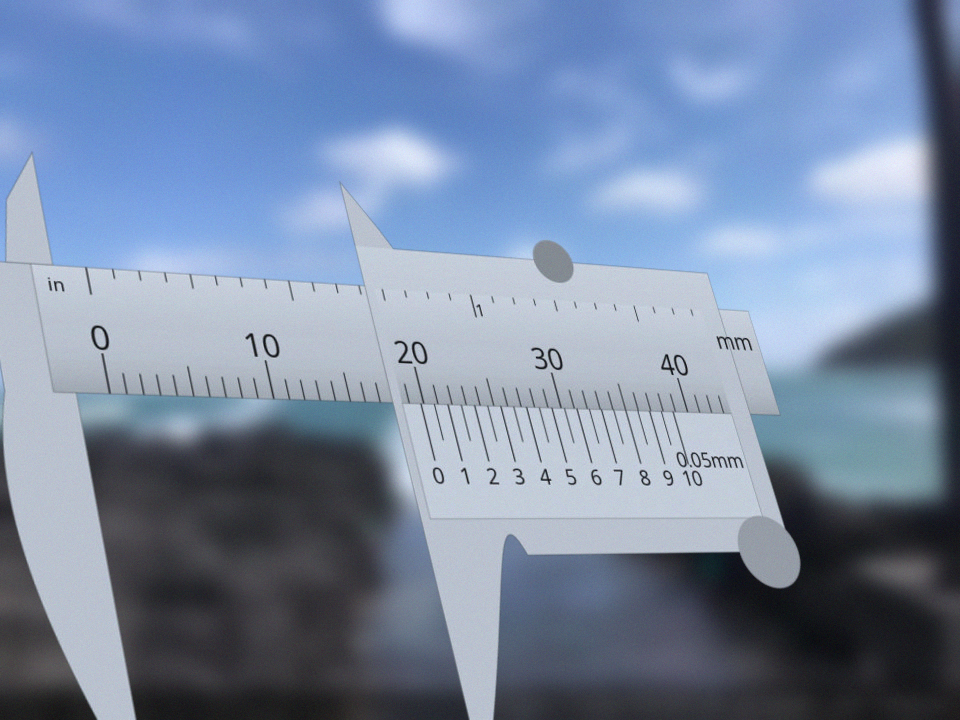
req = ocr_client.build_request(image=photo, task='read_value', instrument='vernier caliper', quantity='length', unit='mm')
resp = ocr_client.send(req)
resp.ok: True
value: 19.8 mm
